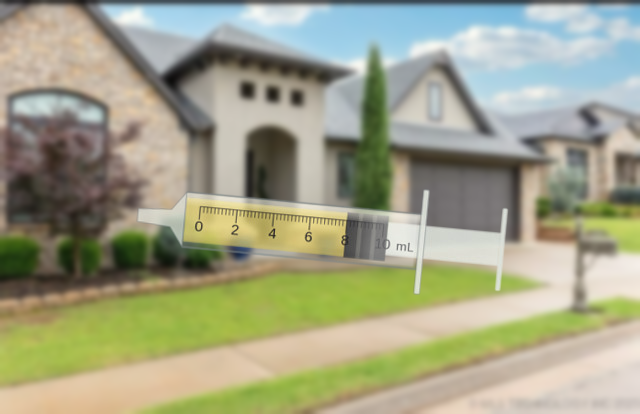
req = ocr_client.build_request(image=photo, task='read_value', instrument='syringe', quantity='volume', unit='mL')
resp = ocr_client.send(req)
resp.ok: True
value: 8 mL
